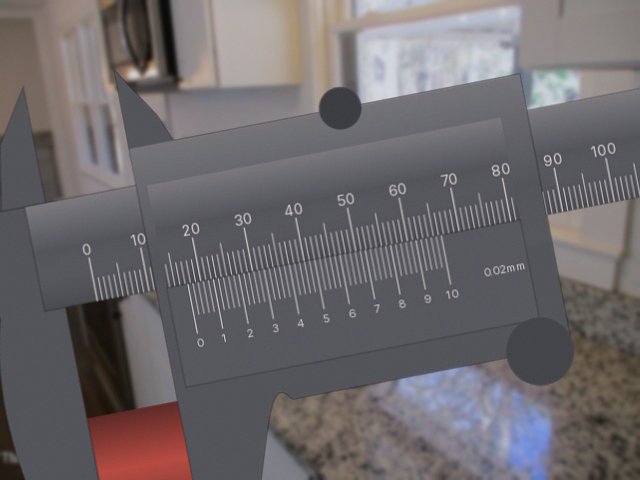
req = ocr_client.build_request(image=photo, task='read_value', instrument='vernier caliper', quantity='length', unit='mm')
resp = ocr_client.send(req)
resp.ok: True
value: 17.5 mm
